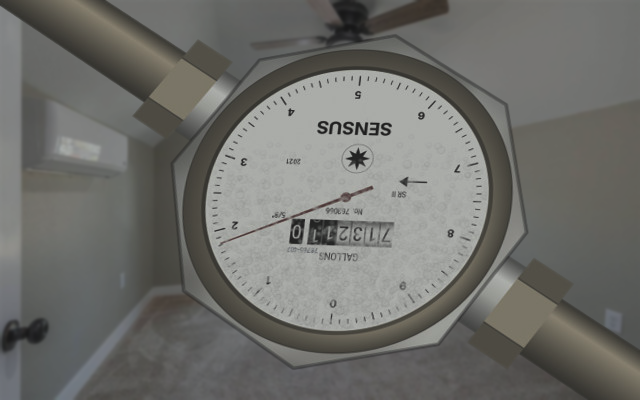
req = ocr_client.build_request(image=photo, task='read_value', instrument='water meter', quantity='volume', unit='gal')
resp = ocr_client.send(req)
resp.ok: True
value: 7132111.8 gal
